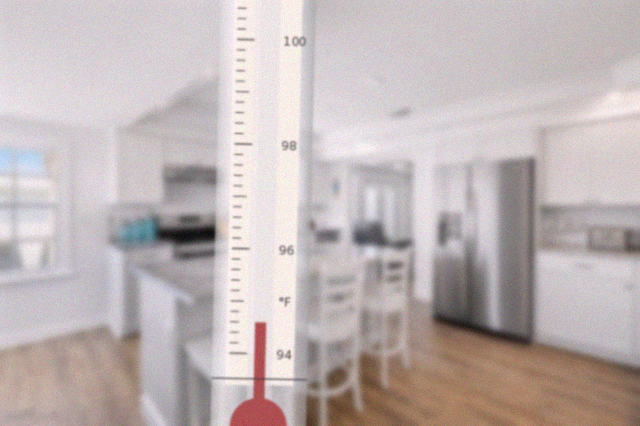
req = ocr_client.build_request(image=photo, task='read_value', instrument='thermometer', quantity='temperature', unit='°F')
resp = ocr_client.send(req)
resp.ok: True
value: 94.6 °F
